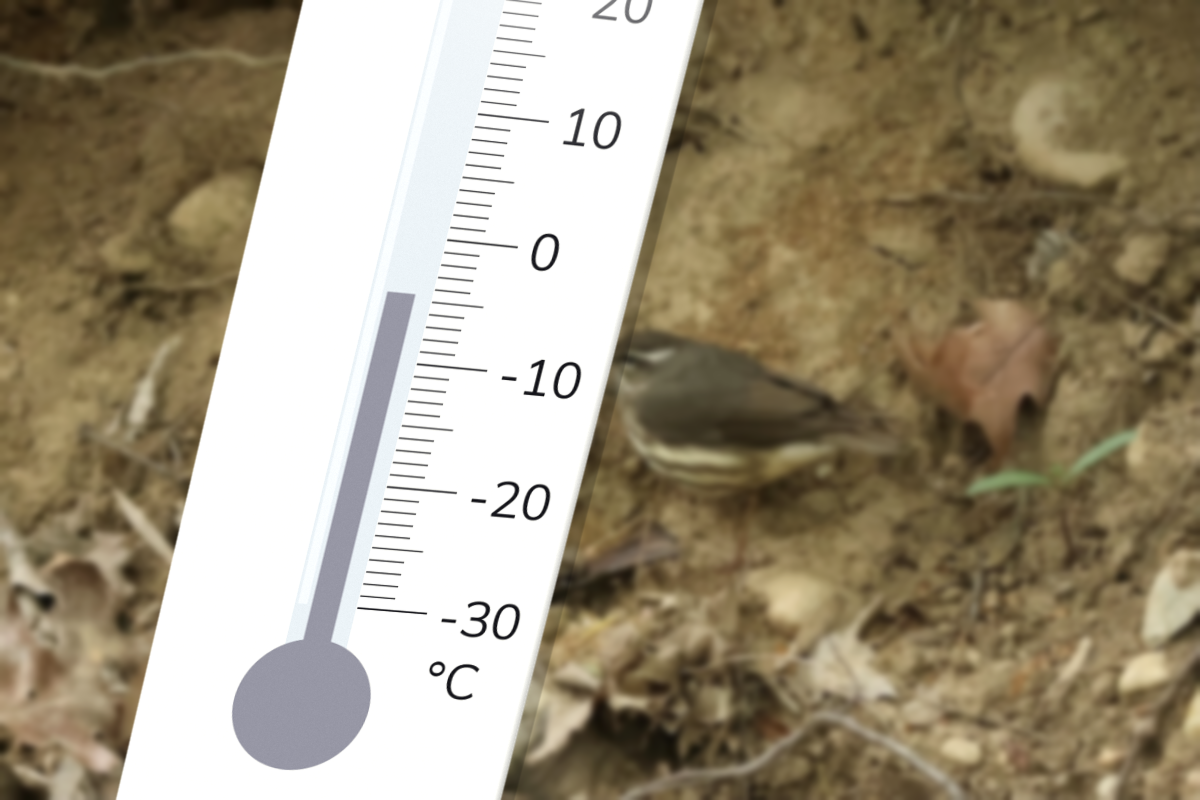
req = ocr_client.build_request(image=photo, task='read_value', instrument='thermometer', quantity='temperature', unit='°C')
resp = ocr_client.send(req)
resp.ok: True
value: -4.5 °C
